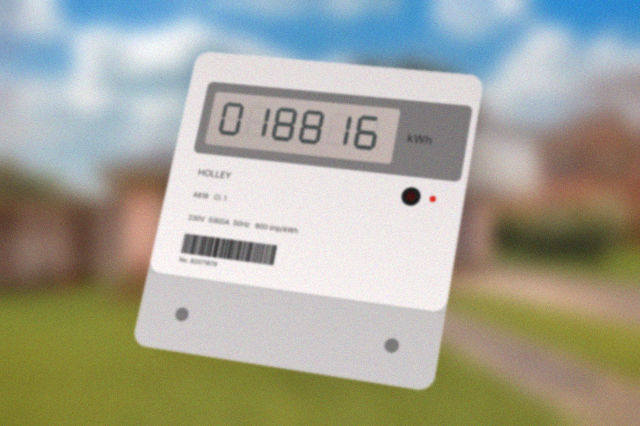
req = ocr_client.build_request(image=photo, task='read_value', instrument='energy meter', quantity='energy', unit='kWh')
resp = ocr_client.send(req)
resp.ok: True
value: 18816 kWh
